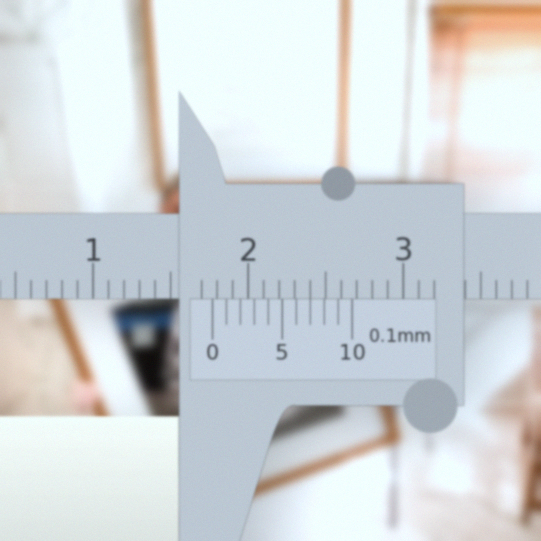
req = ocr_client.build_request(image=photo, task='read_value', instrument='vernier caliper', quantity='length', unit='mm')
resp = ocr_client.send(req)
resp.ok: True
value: 17.7 mm
